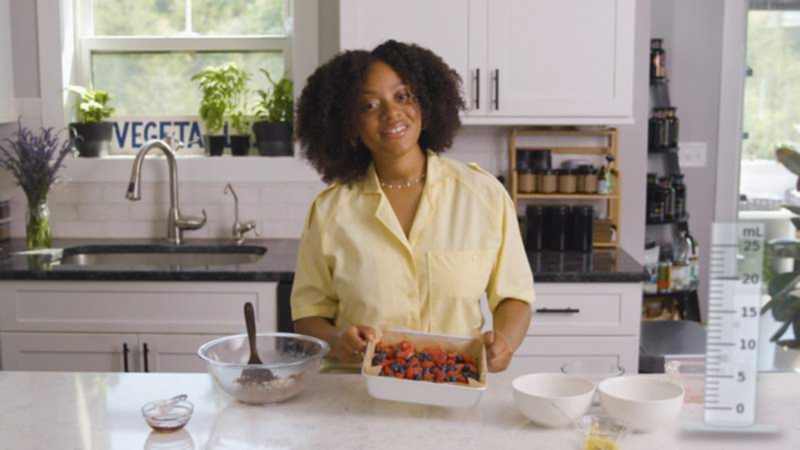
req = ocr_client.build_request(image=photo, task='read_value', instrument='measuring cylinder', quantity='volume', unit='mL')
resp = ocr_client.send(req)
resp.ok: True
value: 20 mL
